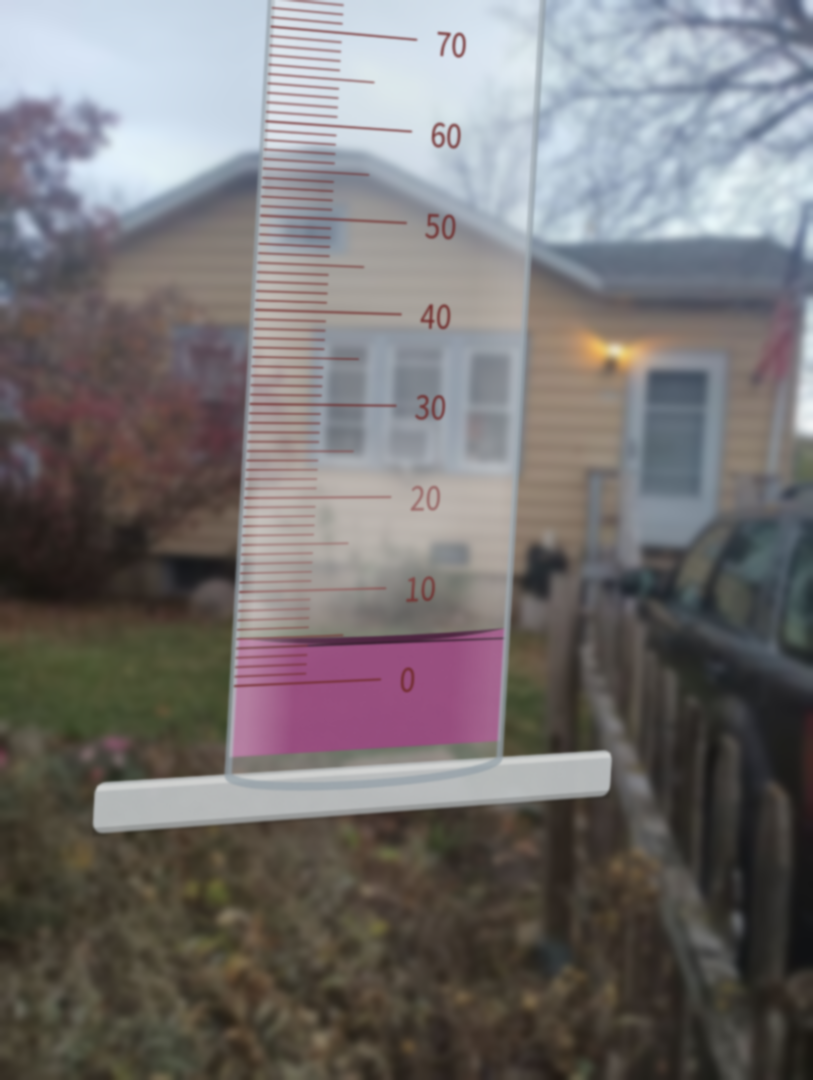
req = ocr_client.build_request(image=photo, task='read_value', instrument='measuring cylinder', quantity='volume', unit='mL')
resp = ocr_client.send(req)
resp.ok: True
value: 4 mL
